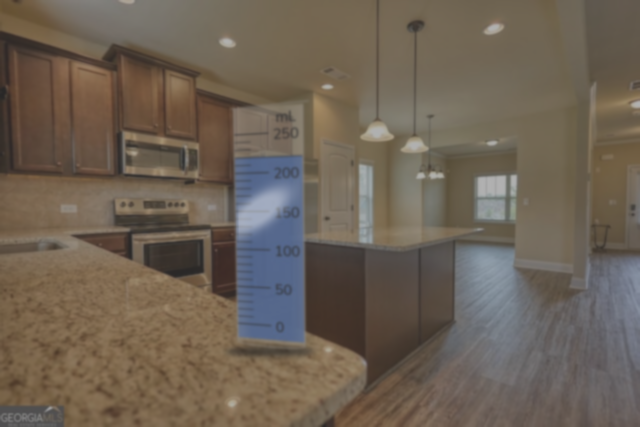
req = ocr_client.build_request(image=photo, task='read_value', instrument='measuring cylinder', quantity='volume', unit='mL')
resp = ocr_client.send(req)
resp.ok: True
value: 220 mL
